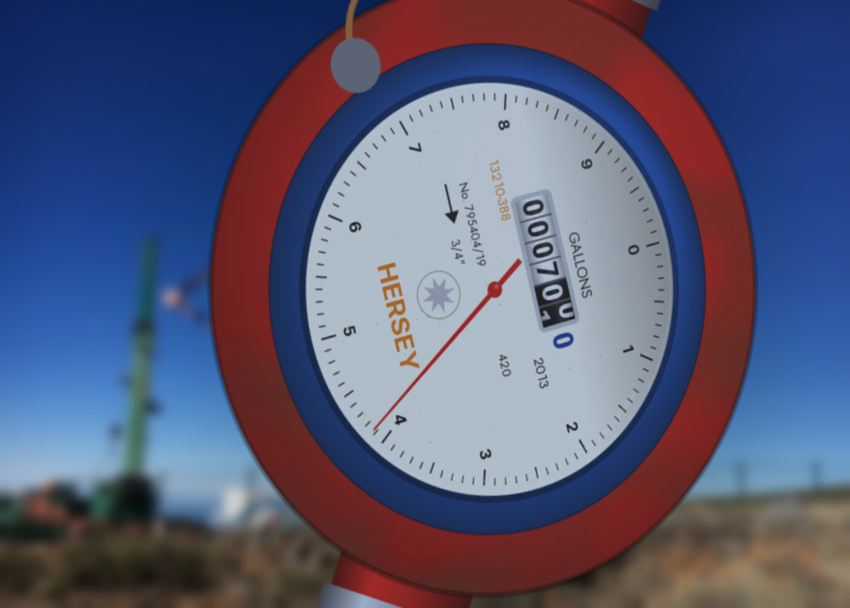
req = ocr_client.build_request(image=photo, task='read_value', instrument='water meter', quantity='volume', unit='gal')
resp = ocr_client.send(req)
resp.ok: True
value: 7004.1 gal
